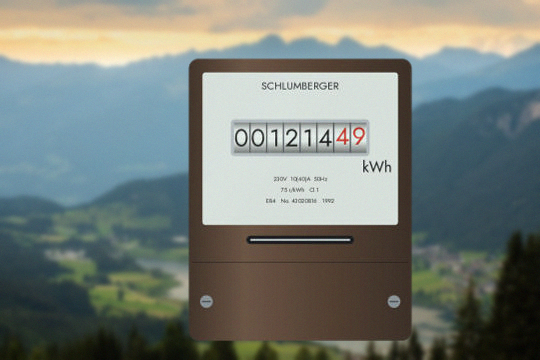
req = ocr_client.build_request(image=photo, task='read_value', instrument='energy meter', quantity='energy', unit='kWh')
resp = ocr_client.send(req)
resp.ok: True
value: 1214.49 kWh
